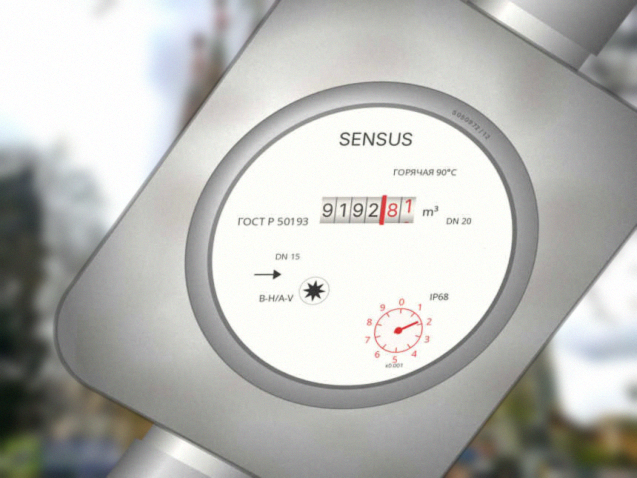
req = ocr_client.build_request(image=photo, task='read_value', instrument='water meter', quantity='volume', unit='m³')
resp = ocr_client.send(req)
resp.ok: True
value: 9192.811 m³
